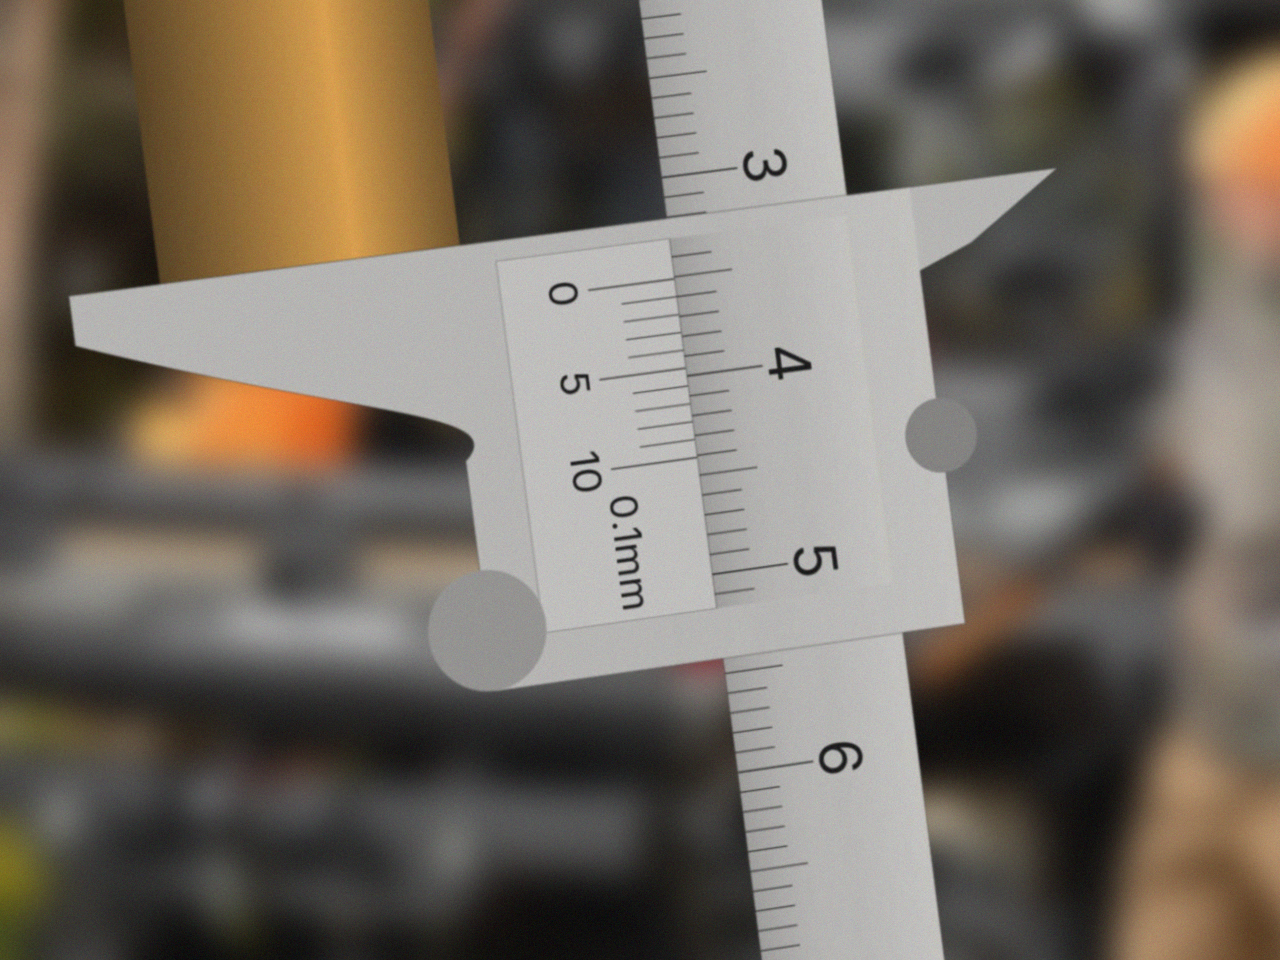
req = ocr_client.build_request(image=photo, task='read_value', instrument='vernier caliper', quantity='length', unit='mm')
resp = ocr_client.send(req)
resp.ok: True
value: 35.1 mm
